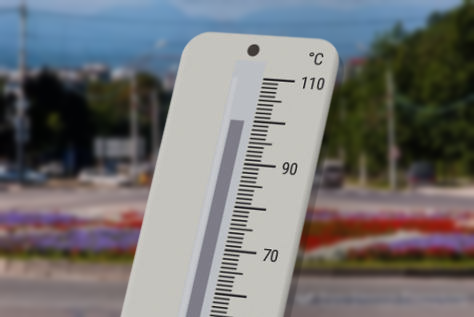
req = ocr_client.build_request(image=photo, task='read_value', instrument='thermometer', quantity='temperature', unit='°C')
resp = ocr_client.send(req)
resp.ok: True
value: 100 °C
